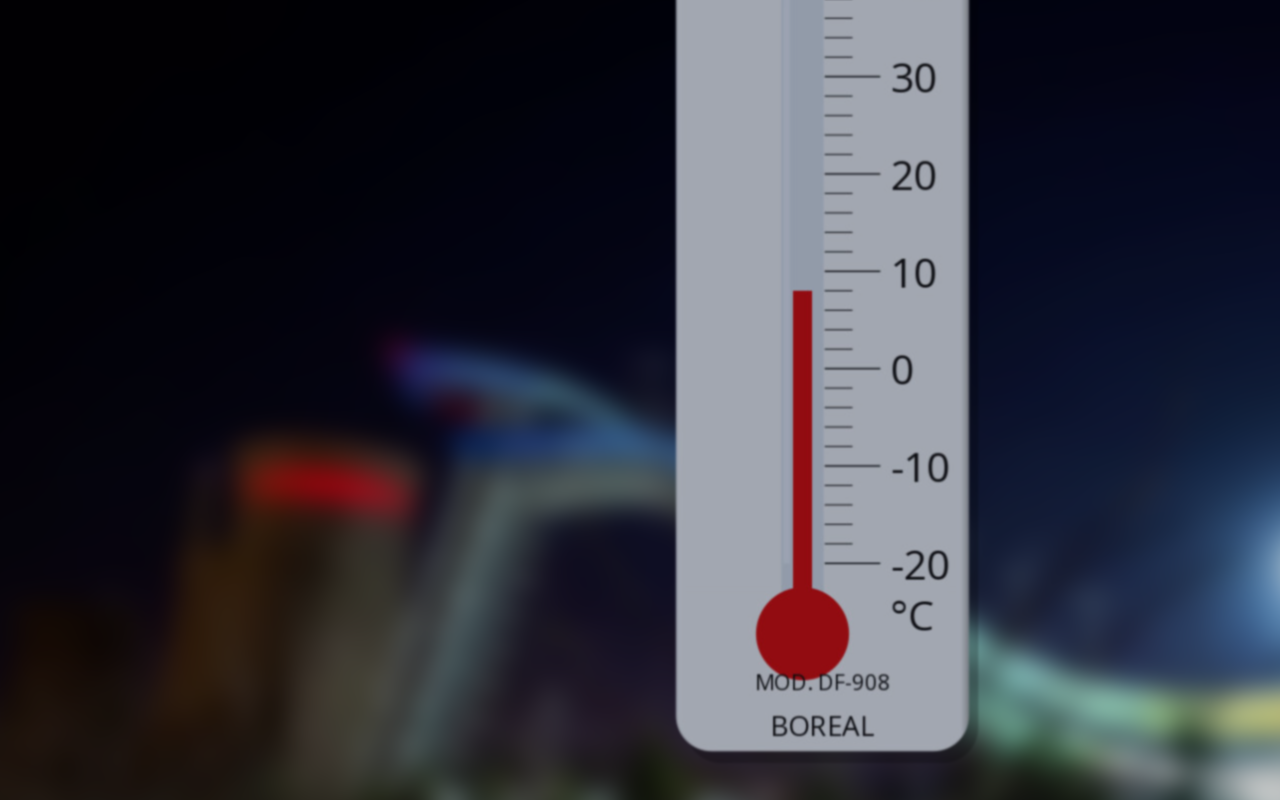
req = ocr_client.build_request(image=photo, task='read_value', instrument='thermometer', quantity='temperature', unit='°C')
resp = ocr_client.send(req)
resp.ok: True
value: 8 °C
